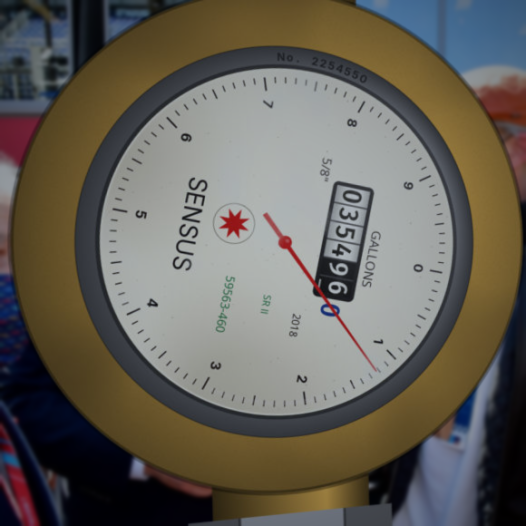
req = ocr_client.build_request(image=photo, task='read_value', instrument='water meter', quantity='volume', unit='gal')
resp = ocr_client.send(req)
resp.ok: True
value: 354961.2 gal
